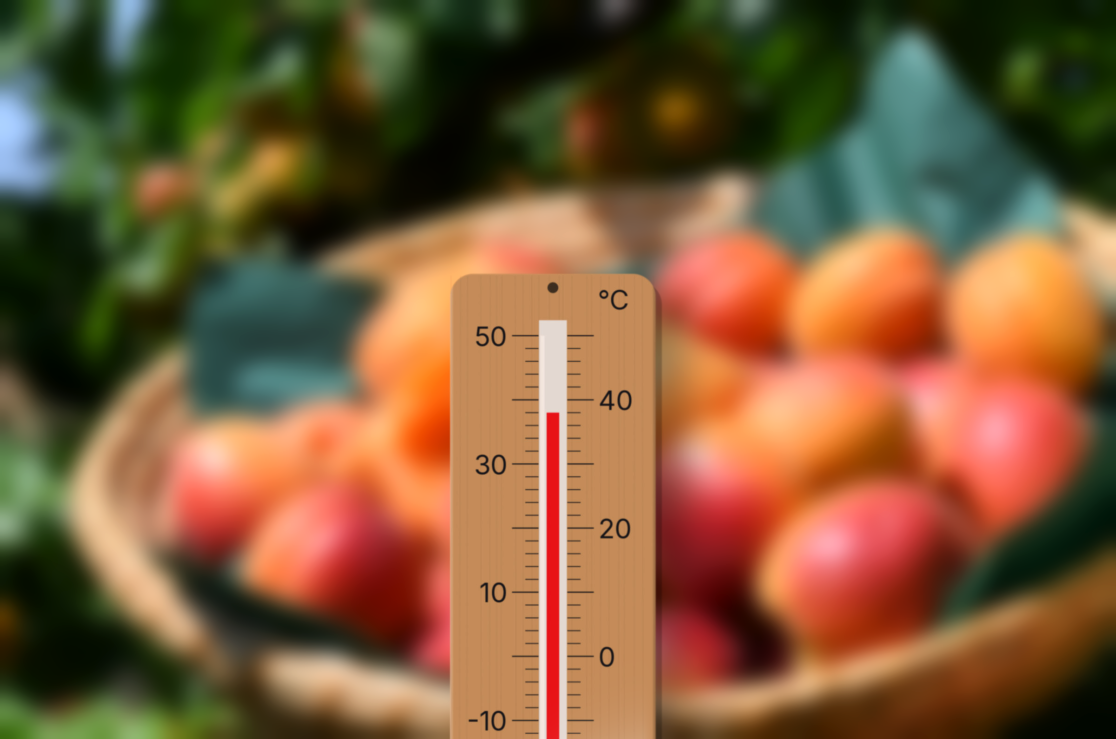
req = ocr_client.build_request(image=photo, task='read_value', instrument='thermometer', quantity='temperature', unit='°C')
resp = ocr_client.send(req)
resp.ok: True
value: 38 °C
